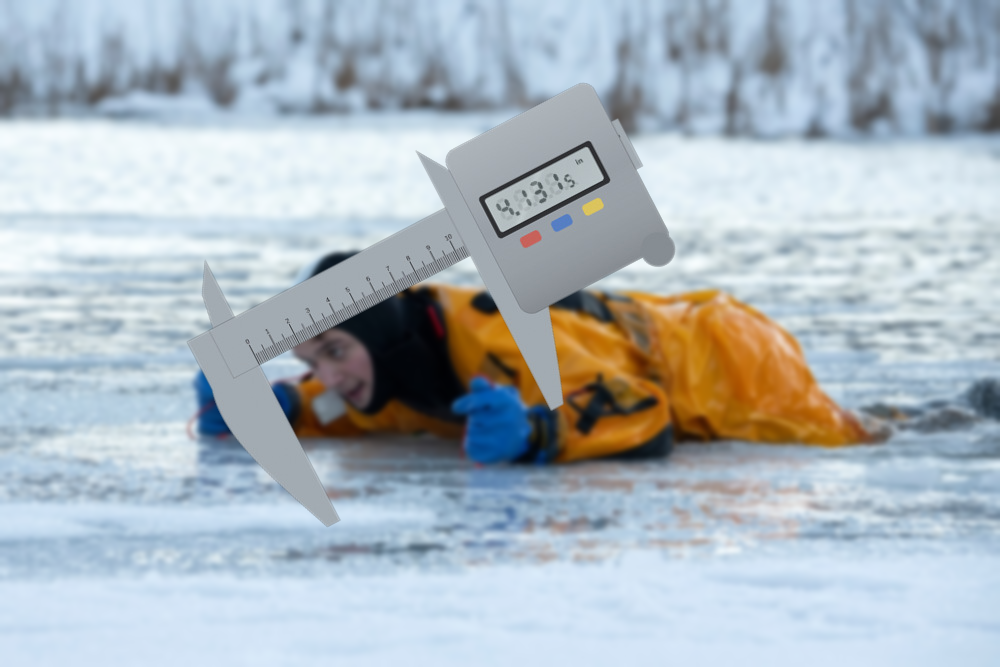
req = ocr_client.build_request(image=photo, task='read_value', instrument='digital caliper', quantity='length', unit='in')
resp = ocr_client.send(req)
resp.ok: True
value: 4.1315 in
